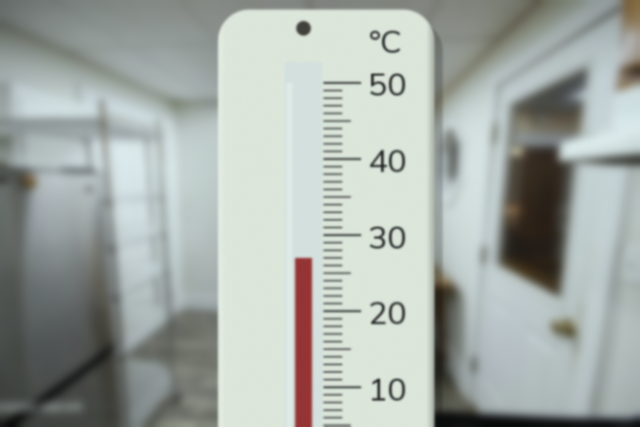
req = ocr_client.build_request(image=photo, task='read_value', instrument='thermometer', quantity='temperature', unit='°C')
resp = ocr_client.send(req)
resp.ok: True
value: 27 °C
